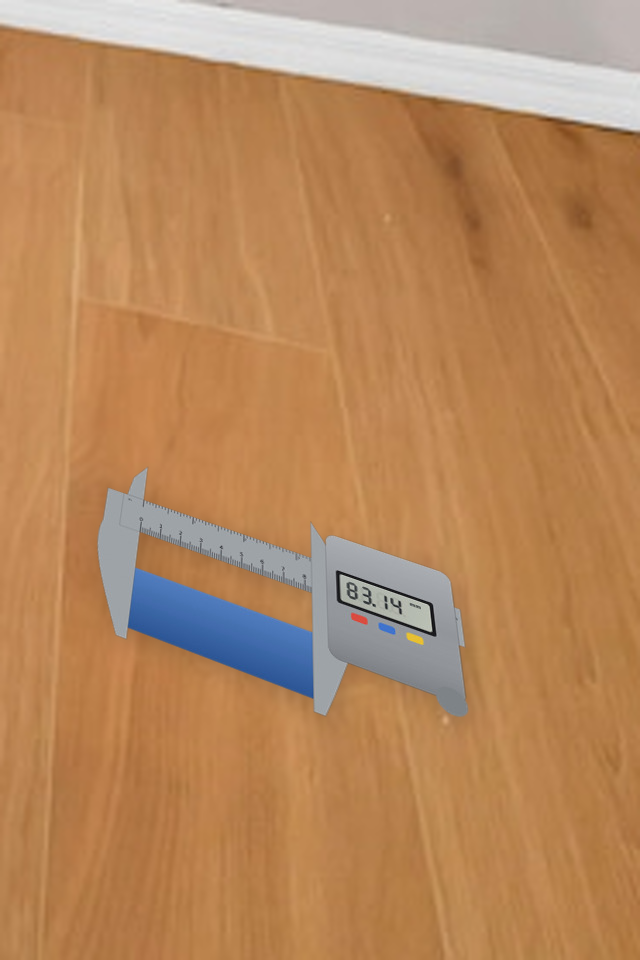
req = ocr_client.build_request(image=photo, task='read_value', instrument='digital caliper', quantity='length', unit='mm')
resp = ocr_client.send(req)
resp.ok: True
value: 83.14 mm
